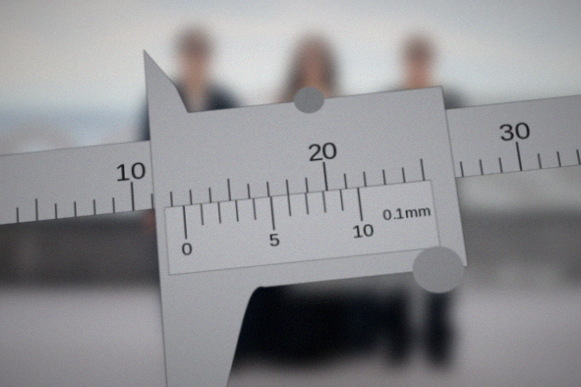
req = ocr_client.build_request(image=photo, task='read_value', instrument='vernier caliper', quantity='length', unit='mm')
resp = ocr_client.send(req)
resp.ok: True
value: 12.6 mm
